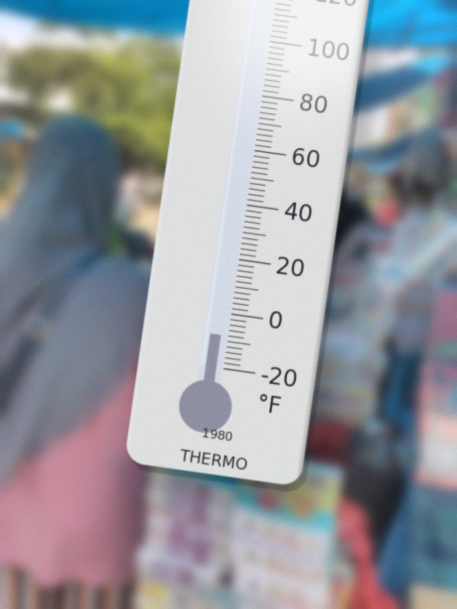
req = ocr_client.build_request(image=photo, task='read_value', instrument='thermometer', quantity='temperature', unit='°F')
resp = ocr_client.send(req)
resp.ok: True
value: -8 °F
